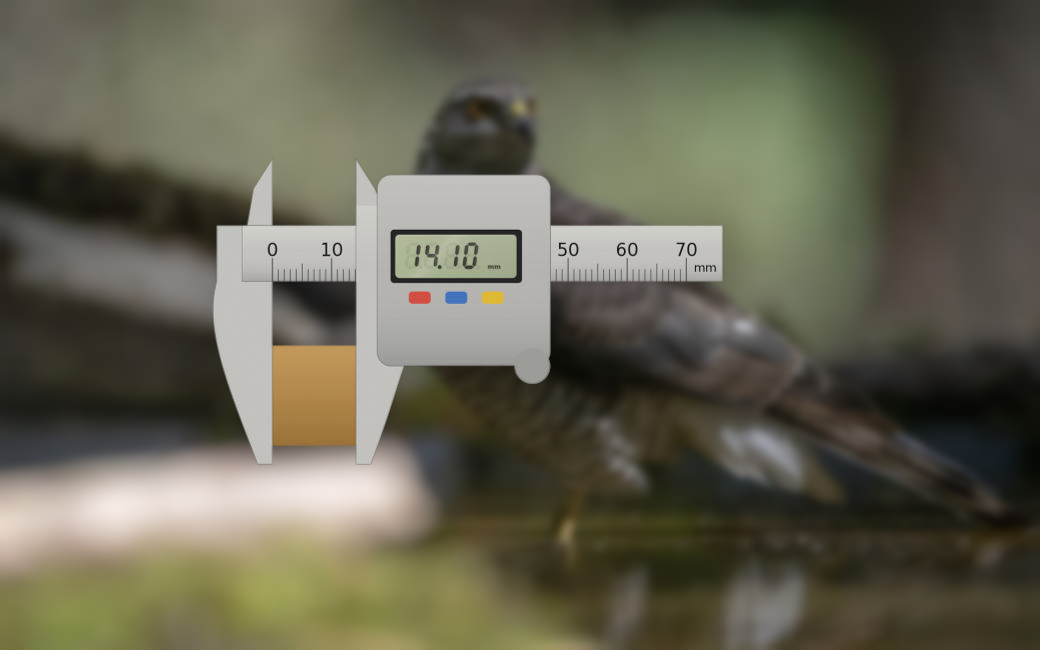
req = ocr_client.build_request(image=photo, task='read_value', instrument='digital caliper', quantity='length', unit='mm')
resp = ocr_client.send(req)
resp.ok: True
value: 14.10 mm
